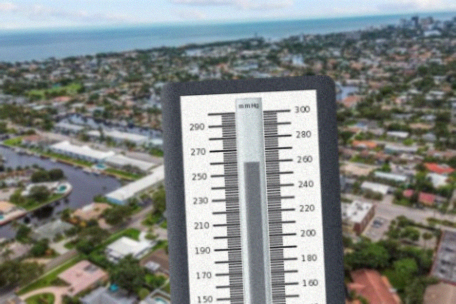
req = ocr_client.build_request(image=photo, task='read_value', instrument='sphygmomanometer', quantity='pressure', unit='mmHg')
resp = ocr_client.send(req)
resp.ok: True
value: 260 mmHg
